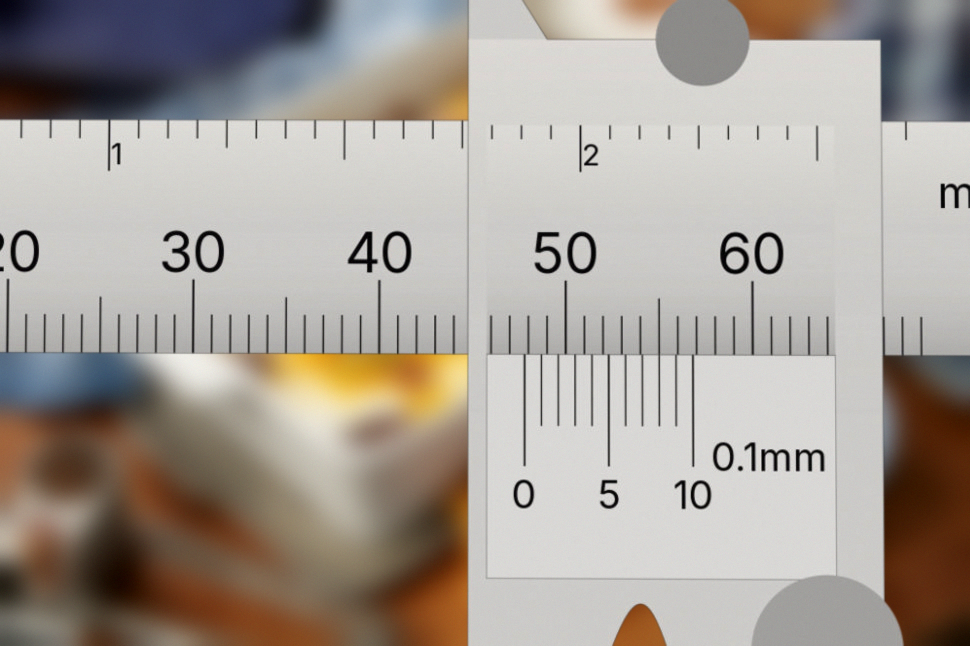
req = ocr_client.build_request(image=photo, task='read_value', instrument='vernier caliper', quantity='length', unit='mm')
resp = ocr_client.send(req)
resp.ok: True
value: 47.8 mm
